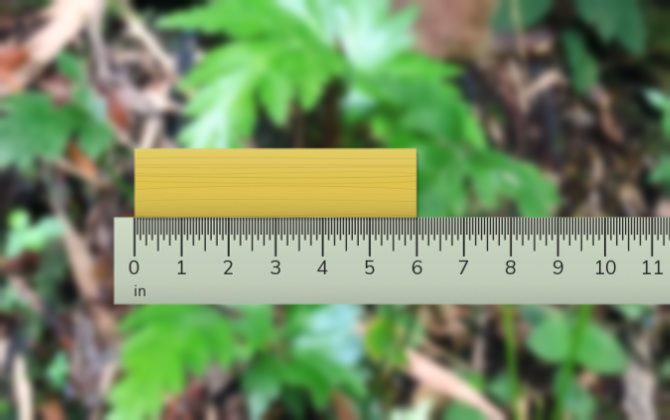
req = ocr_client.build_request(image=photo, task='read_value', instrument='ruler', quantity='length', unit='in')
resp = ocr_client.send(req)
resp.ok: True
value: 6 in
